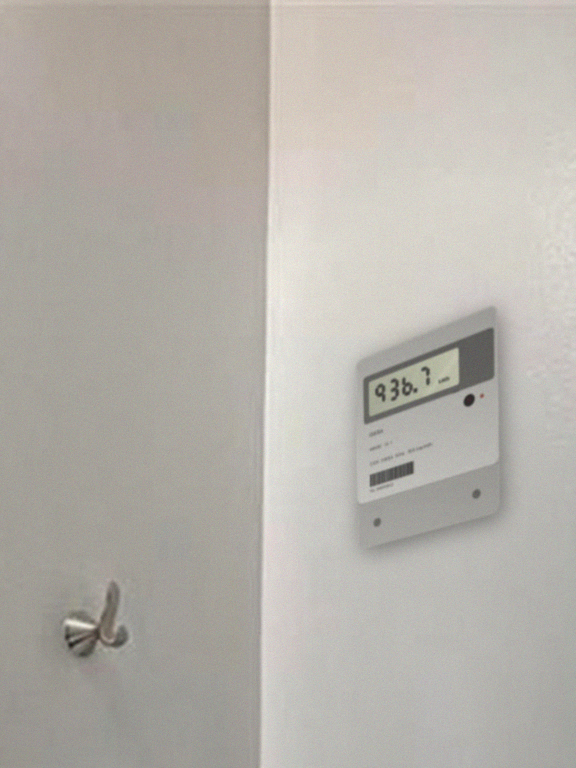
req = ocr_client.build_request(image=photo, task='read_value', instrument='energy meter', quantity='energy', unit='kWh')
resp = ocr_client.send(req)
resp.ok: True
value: 936.7 kWh
